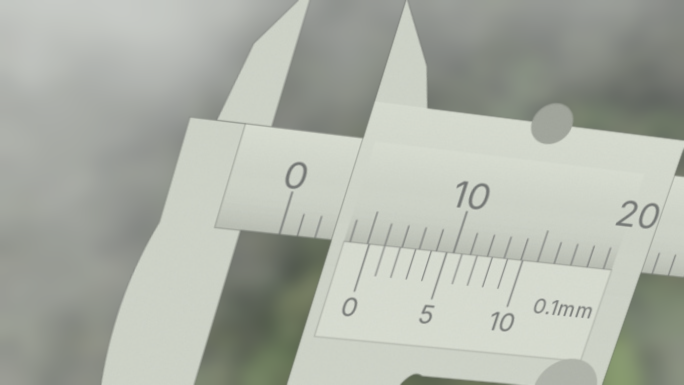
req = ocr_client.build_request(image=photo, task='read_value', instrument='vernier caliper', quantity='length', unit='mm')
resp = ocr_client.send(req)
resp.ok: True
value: 5.1 mm
